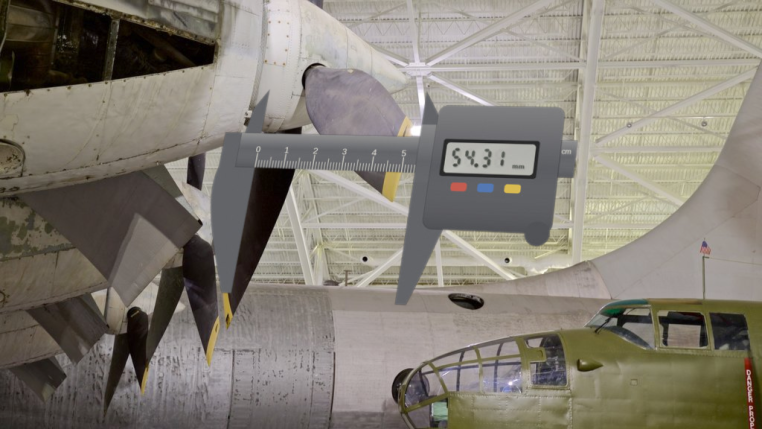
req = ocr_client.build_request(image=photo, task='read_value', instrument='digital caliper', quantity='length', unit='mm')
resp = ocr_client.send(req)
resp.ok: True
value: 54.31 mm
